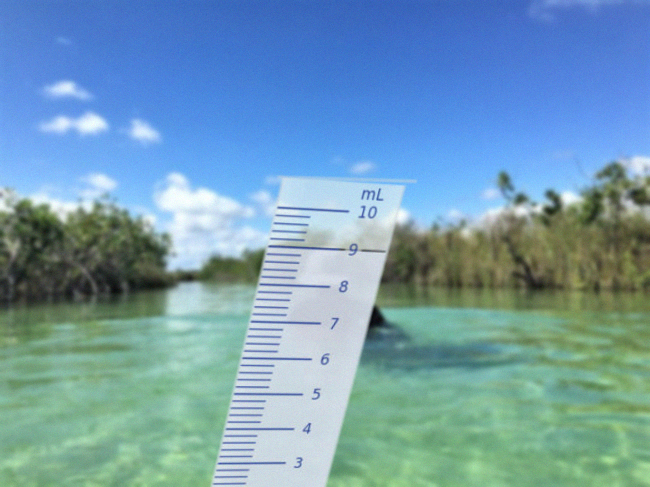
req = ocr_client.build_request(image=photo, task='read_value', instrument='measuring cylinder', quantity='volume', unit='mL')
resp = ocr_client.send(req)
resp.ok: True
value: 9 mL
